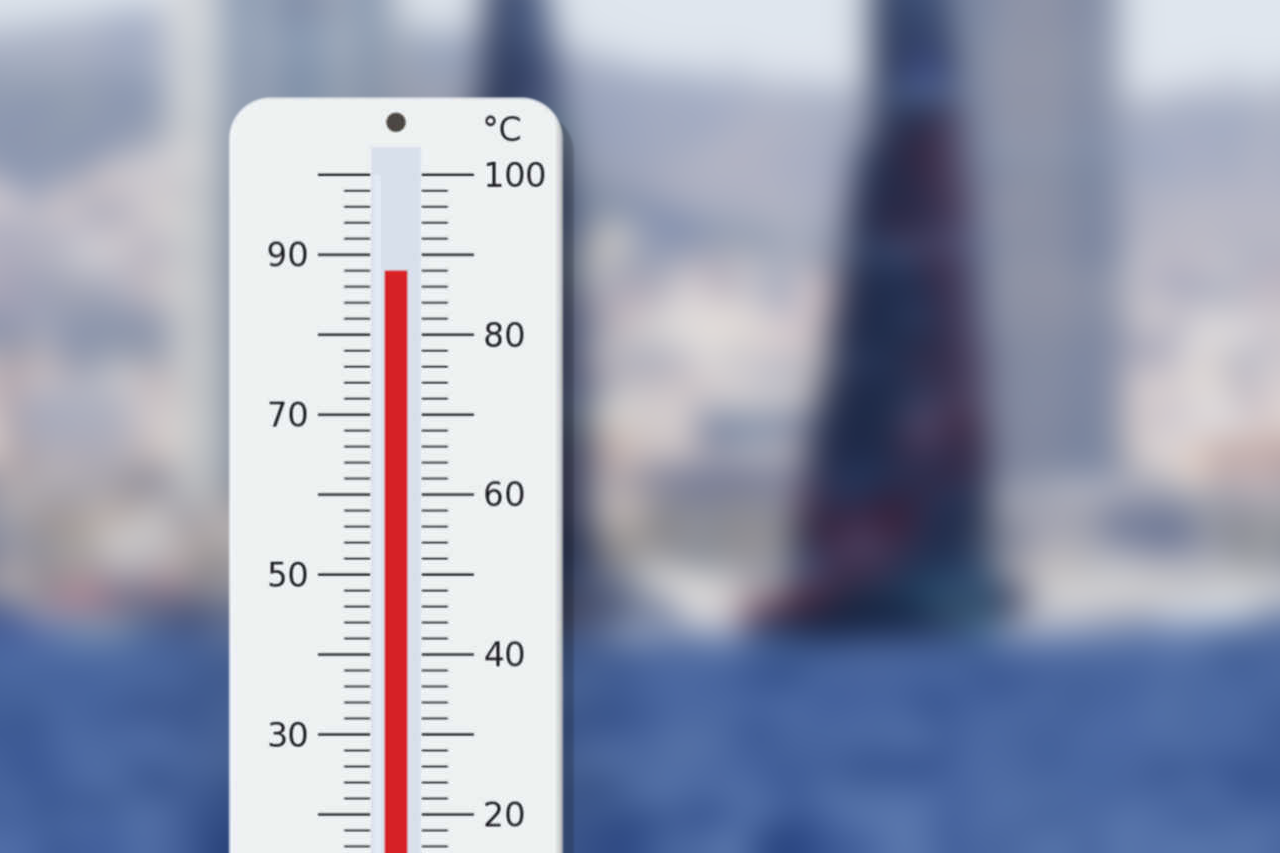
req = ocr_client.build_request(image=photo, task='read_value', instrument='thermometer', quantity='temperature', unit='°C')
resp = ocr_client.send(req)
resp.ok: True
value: 88 °C
